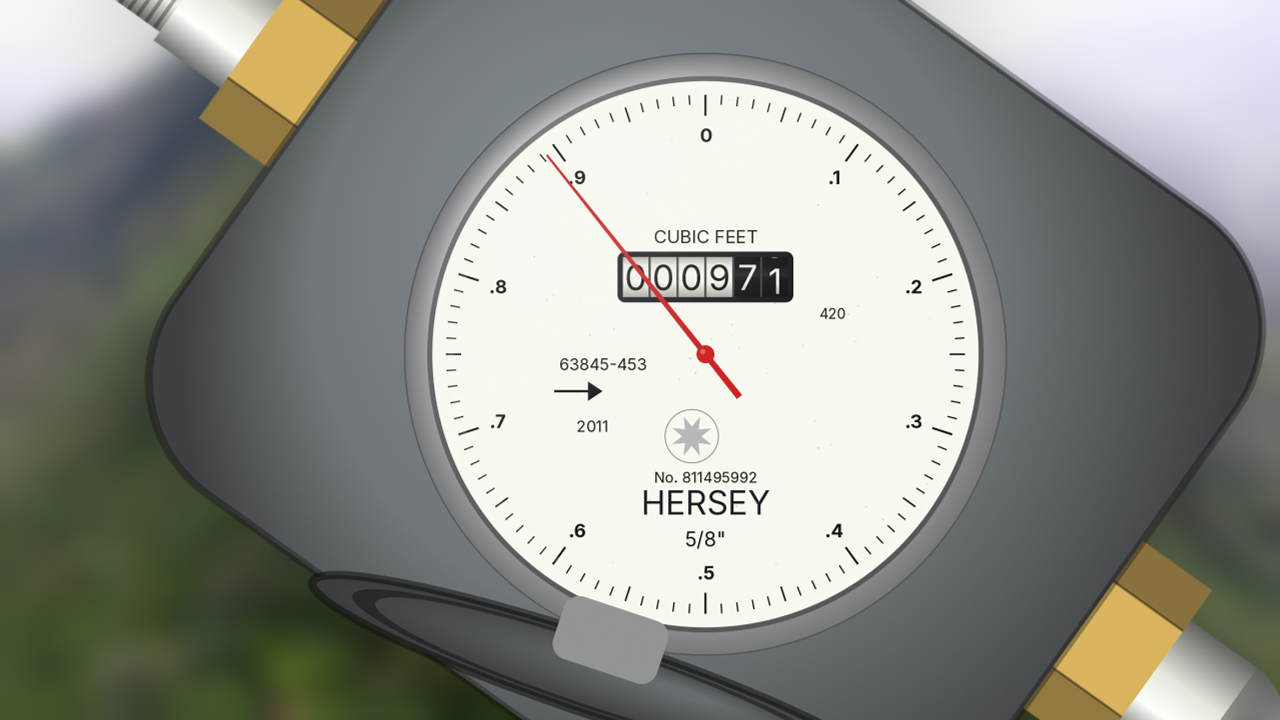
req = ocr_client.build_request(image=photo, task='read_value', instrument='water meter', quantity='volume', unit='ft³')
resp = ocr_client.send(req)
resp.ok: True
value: 970.89 ft³
